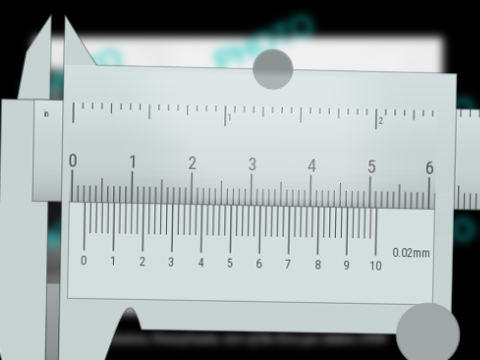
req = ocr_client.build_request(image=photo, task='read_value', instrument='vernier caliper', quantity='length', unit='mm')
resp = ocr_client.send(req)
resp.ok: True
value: 2.2 mm
